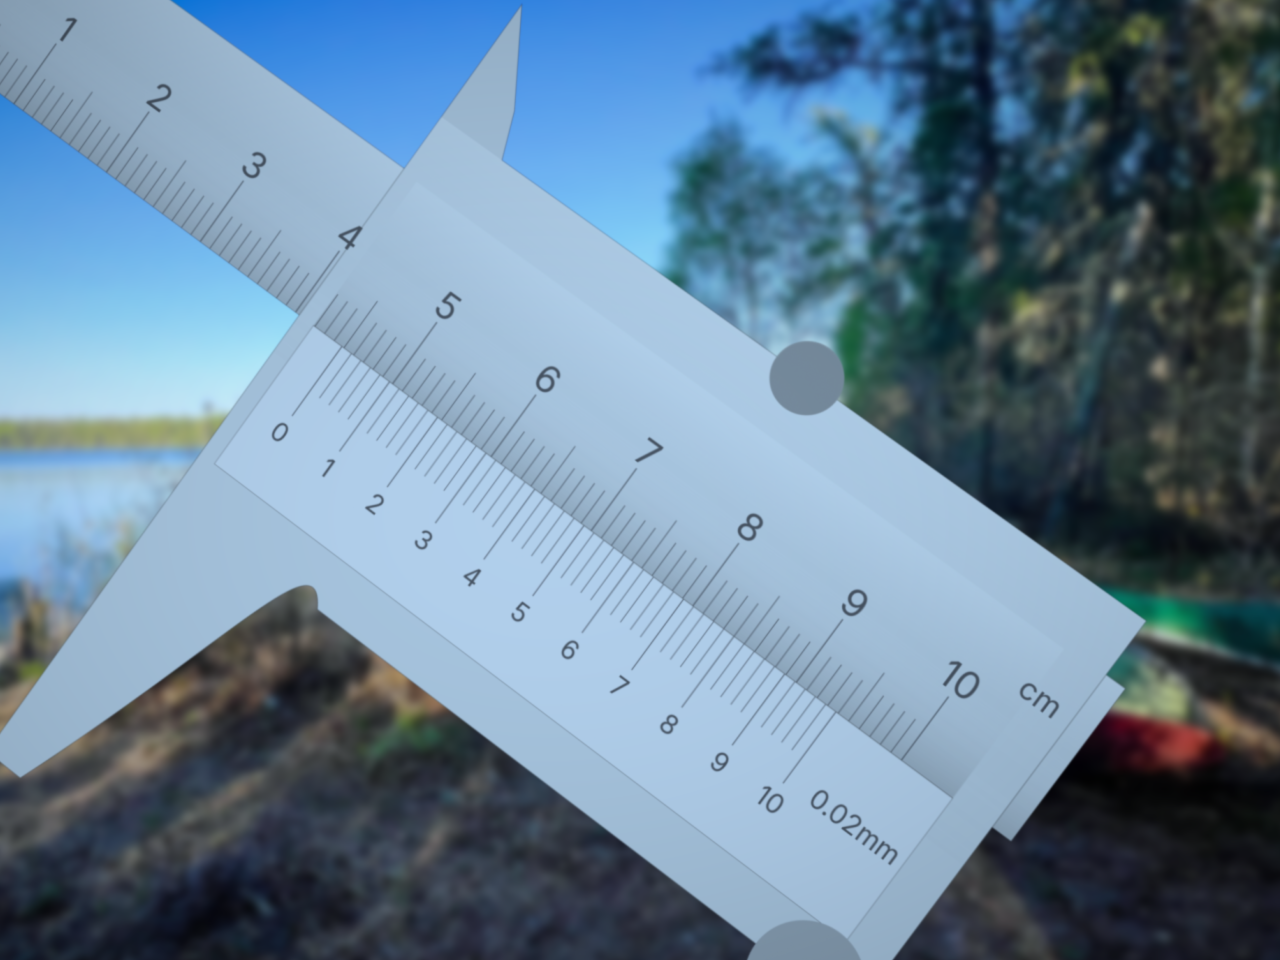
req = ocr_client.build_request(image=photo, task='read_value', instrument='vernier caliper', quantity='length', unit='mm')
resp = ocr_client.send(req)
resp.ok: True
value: 44.8 mm
